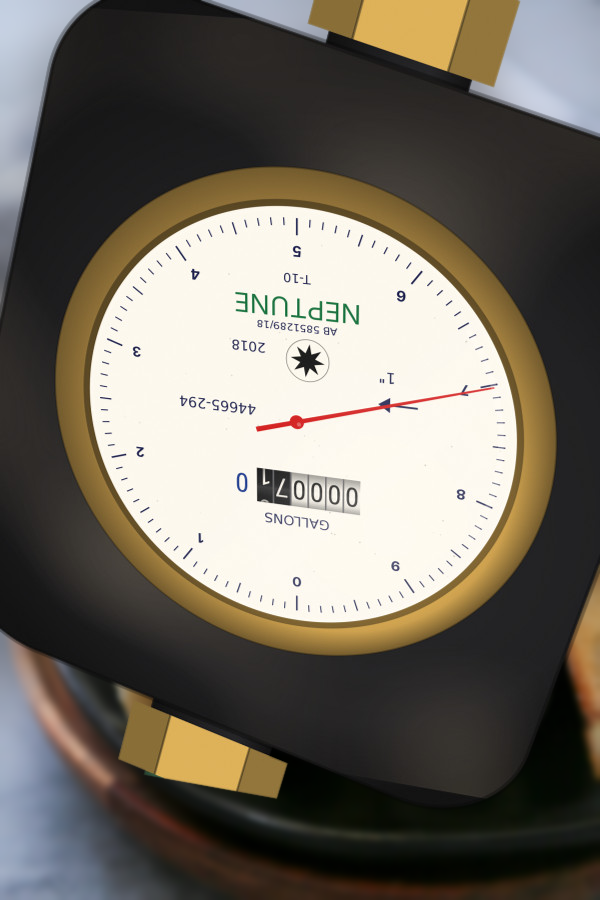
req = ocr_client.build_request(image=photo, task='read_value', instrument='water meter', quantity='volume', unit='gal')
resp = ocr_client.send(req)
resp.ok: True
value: 707.0 gal
